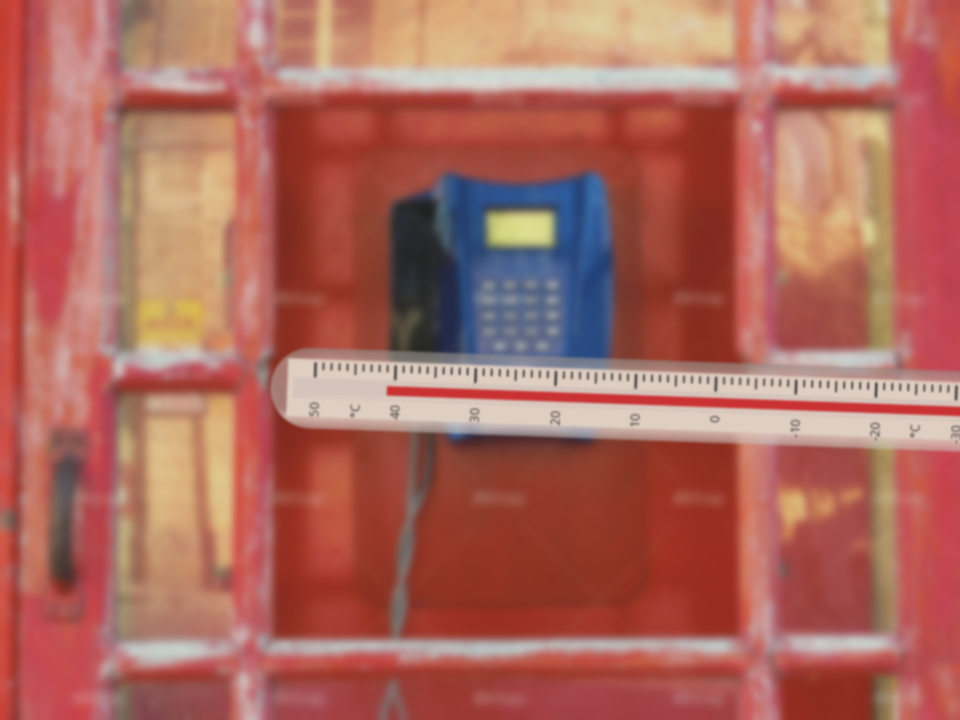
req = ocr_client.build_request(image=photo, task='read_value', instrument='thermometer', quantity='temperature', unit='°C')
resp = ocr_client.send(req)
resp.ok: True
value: 41 °C
